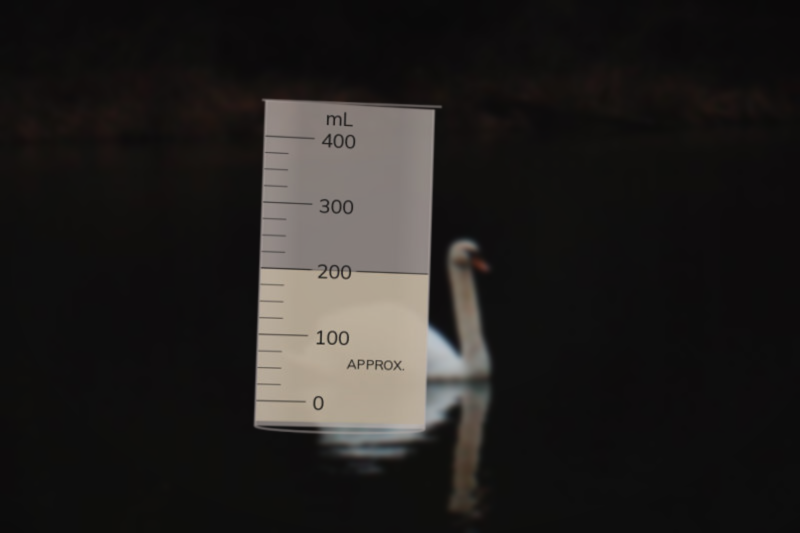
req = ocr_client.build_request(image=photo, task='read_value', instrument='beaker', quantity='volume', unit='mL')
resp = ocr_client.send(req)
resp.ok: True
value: 200 mL
